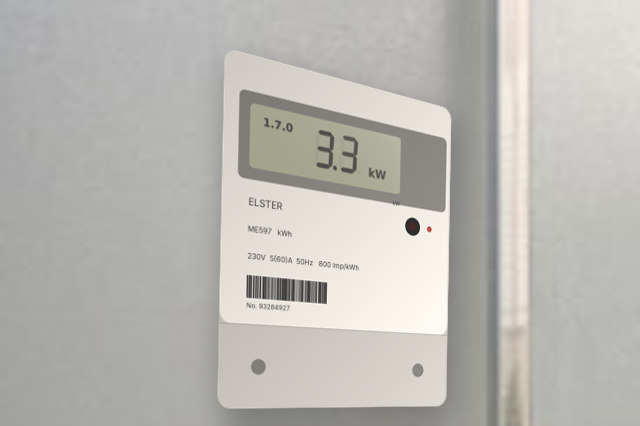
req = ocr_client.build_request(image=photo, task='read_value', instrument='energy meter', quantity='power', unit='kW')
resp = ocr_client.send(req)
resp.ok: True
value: 3.3 kW
